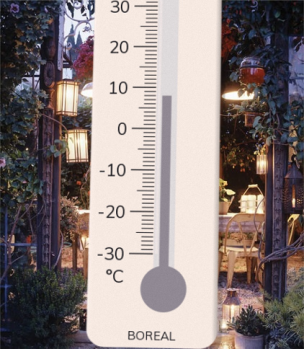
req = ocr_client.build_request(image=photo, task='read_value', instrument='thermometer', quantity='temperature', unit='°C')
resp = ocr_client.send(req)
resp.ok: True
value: 8 °C
